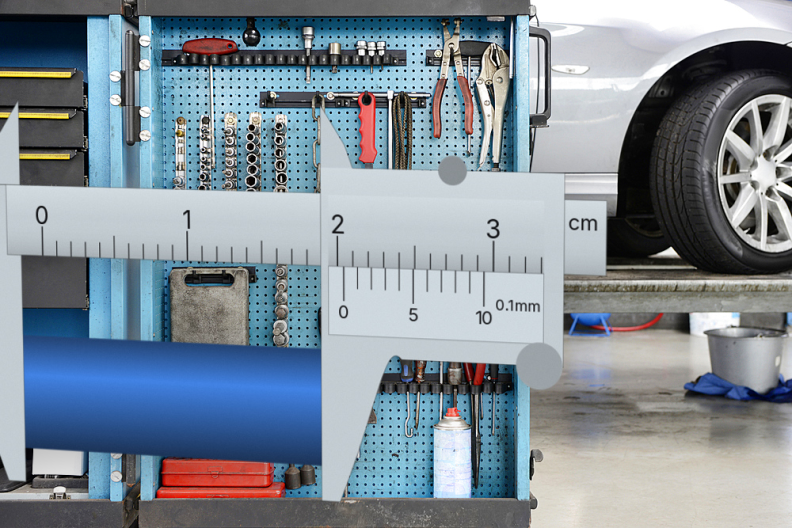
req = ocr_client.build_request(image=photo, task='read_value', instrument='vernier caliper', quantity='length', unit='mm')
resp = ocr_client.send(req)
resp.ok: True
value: 20.4 mm
